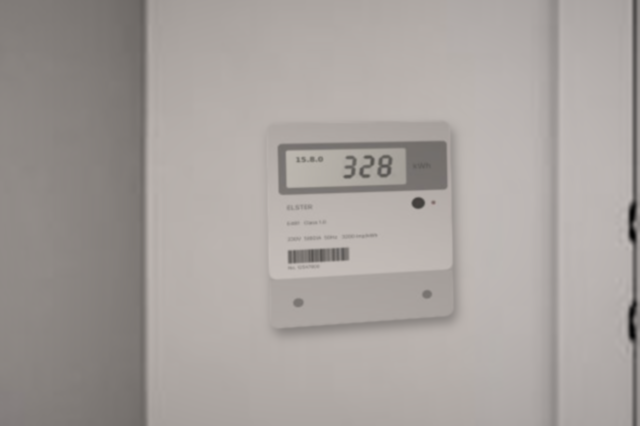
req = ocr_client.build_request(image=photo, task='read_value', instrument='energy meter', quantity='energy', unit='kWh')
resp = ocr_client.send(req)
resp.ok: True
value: 328 kWh
